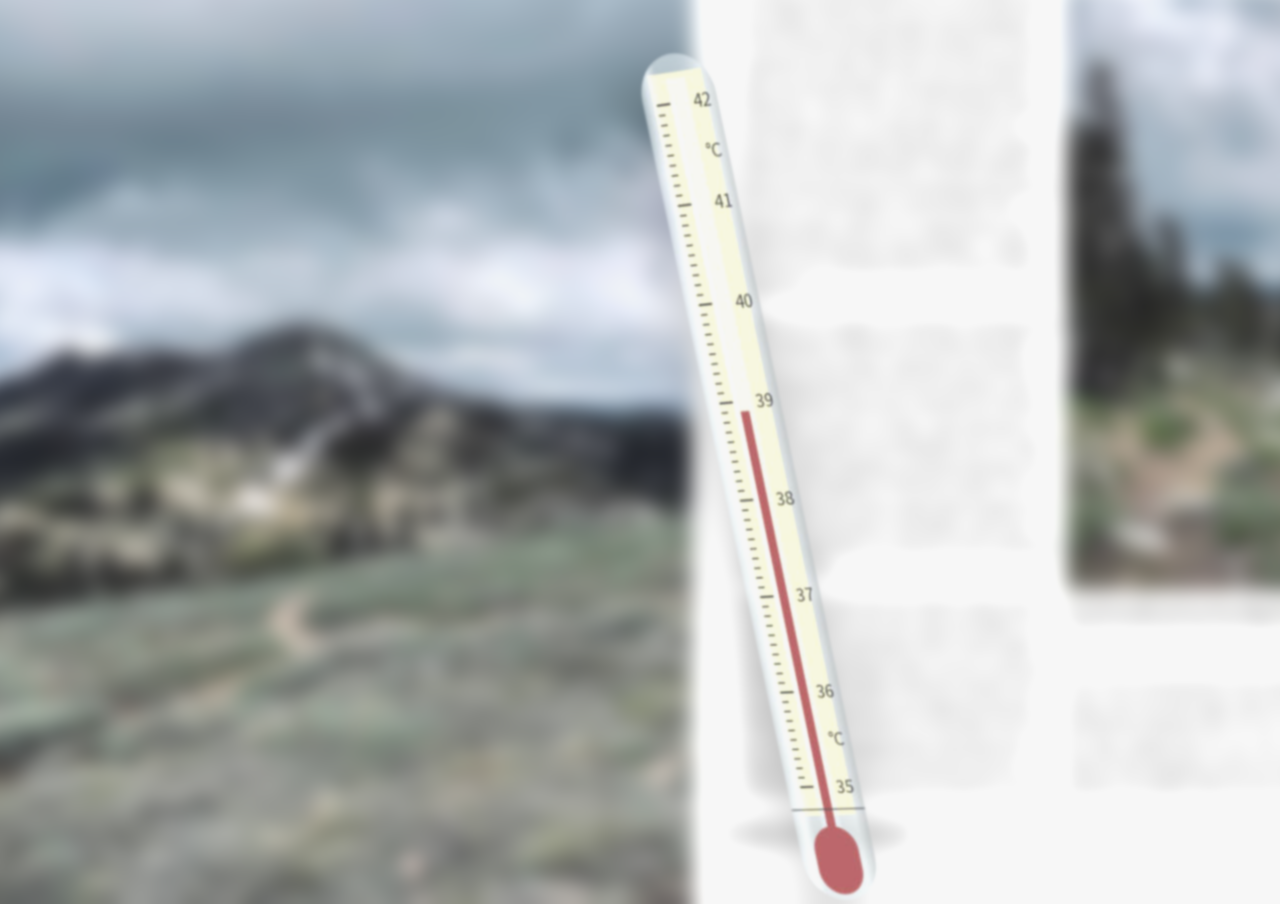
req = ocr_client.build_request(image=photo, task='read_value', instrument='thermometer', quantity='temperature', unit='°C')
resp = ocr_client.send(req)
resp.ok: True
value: 38.9 °C
